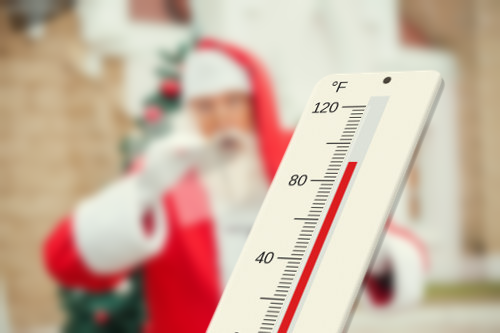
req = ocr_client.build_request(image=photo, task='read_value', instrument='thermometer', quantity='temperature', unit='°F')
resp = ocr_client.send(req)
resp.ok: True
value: 90 °F
